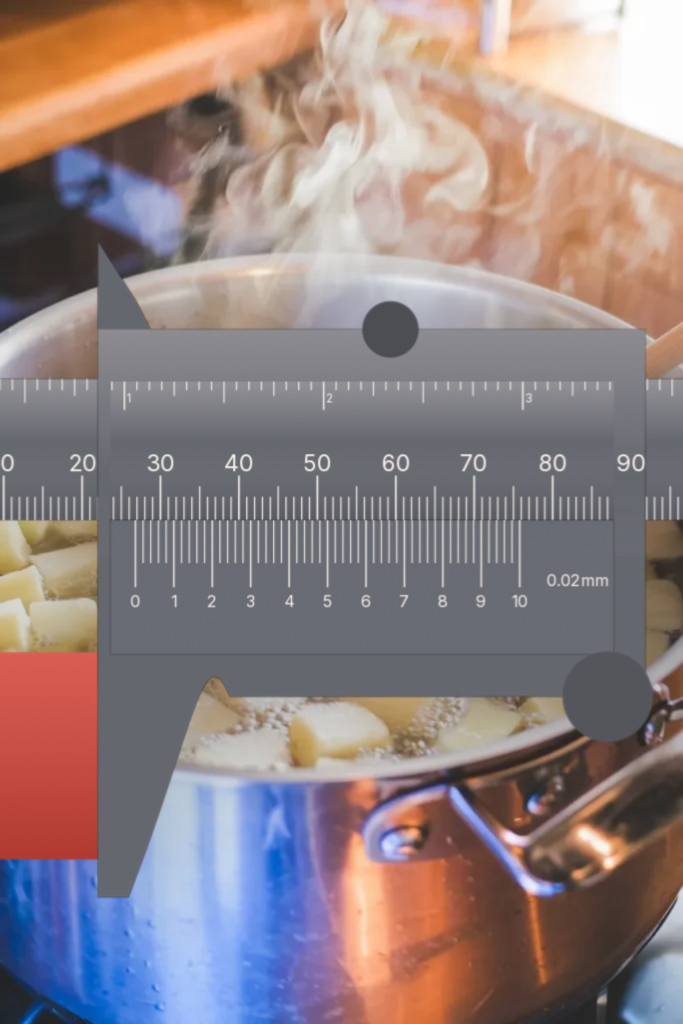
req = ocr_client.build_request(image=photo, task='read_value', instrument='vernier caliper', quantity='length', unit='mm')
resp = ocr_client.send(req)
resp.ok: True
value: 26.8 mm
